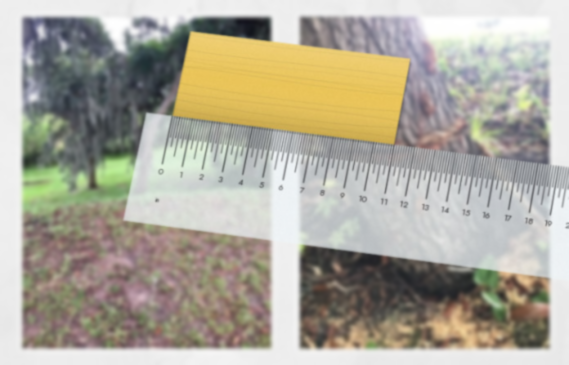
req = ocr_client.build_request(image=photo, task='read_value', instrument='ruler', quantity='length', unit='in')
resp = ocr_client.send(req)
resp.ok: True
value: 11 in
